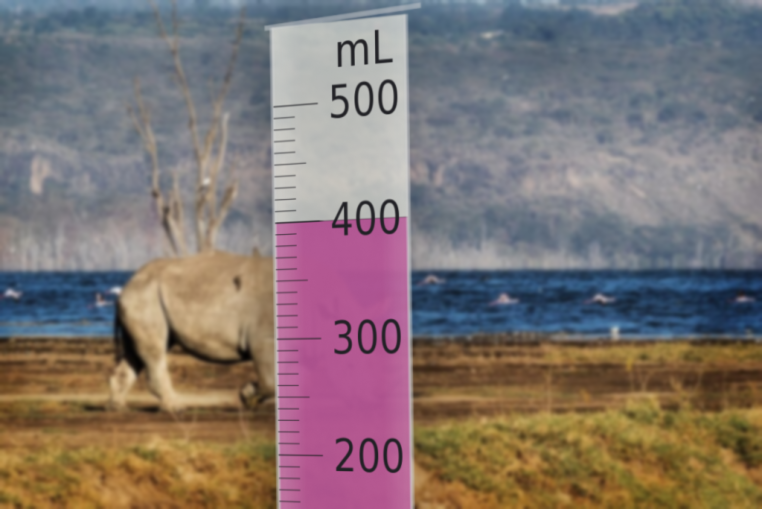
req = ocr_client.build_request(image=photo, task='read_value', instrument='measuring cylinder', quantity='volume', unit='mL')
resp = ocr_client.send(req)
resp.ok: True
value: 400 mL
